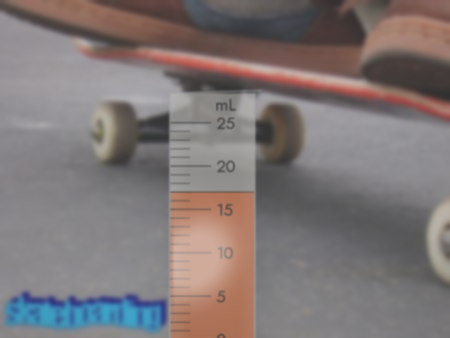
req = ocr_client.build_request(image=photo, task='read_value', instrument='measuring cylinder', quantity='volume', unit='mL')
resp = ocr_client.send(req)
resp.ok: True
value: 17 mL
